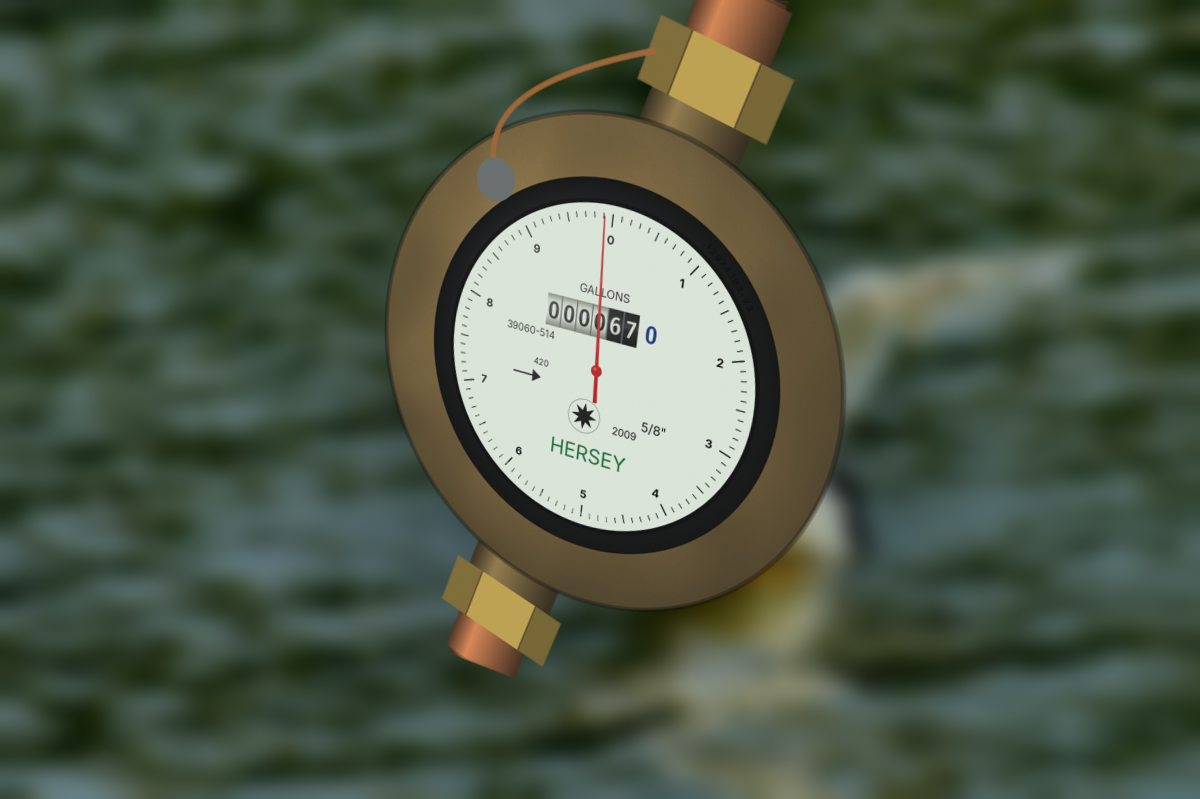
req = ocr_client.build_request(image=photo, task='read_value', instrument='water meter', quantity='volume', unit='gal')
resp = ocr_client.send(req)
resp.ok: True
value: 669.9 gal
